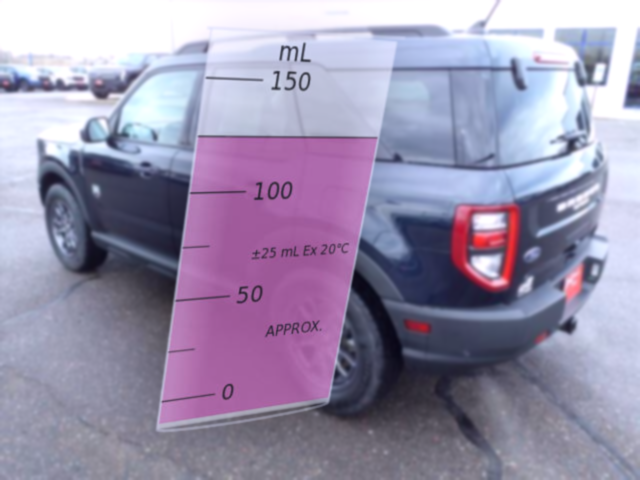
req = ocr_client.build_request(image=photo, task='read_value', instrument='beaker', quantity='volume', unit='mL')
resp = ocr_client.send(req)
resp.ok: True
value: 125 mL
